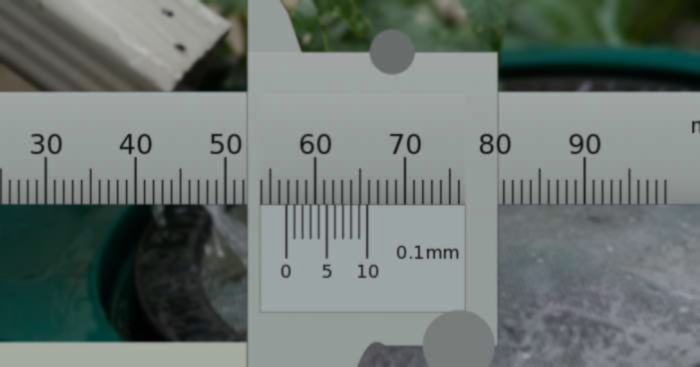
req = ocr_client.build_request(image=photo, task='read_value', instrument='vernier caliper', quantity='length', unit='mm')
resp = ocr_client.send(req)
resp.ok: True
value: 56.8 mm
